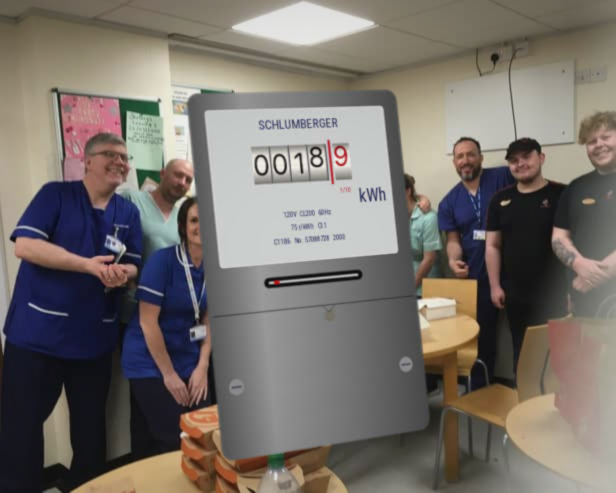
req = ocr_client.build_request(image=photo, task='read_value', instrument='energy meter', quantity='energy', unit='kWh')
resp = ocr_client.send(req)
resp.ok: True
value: 18.9 kWh
